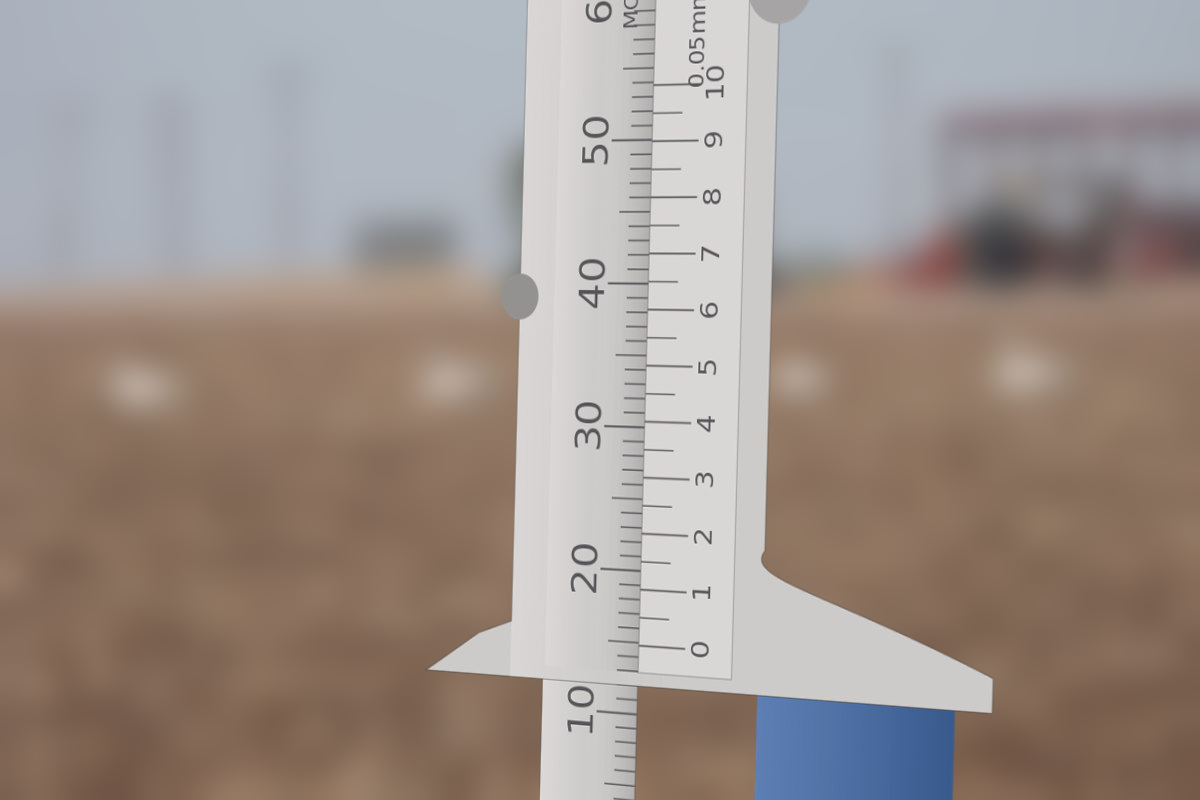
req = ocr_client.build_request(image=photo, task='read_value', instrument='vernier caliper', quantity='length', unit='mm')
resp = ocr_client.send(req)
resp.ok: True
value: 14.8 mm
